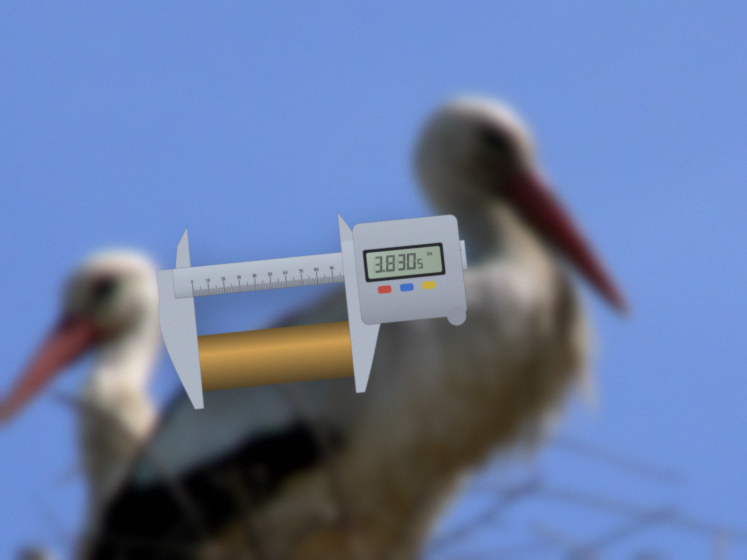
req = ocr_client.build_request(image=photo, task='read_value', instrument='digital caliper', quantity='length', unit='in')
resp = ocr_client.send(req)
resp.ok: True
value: 3.8305 in
